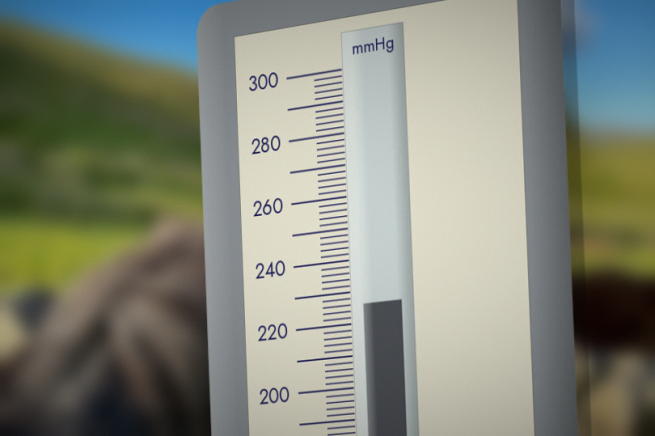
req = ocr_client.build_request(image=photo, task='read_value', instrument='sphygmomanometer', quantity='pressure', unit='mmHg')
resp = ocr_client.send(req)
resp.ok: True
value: 226 mmHg
